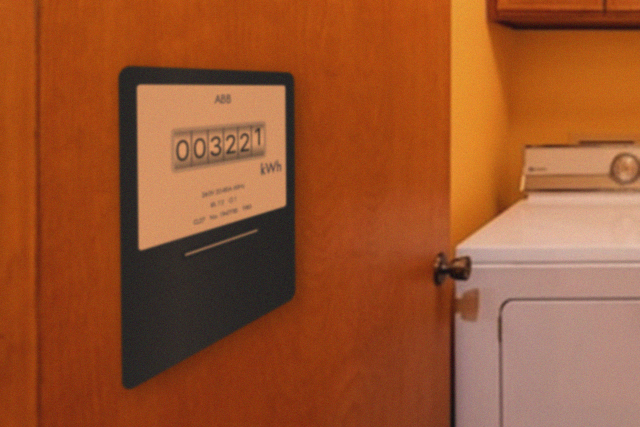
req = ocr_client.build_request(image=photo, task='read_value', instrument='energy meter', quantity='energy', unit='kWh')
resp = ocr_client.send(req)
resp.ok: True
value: 3221 kWh
